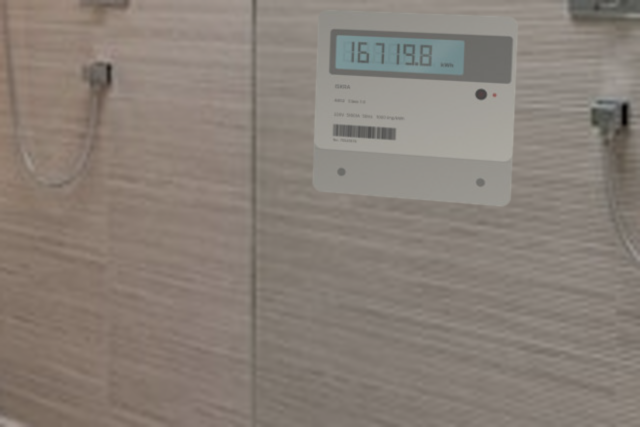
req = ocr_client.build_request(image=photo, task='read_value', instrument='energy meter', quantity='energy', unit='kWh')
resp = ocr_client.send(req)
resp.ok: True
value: 16719.8 kWh
